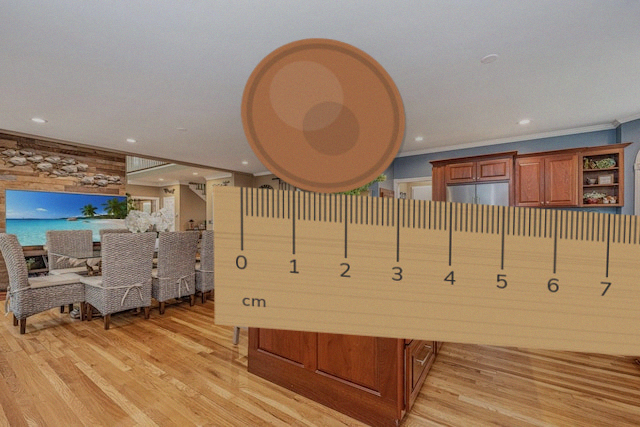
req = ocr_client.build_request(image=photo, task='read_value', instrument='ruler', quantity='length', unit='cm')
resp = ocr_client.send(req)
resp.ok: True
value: 3.1 cm
